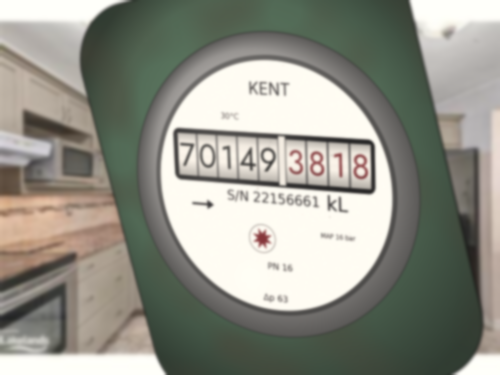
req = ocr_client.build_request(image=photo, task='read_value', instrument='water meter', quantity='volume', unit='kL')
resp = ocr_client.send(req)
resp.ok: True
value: 70149.3818 kL
